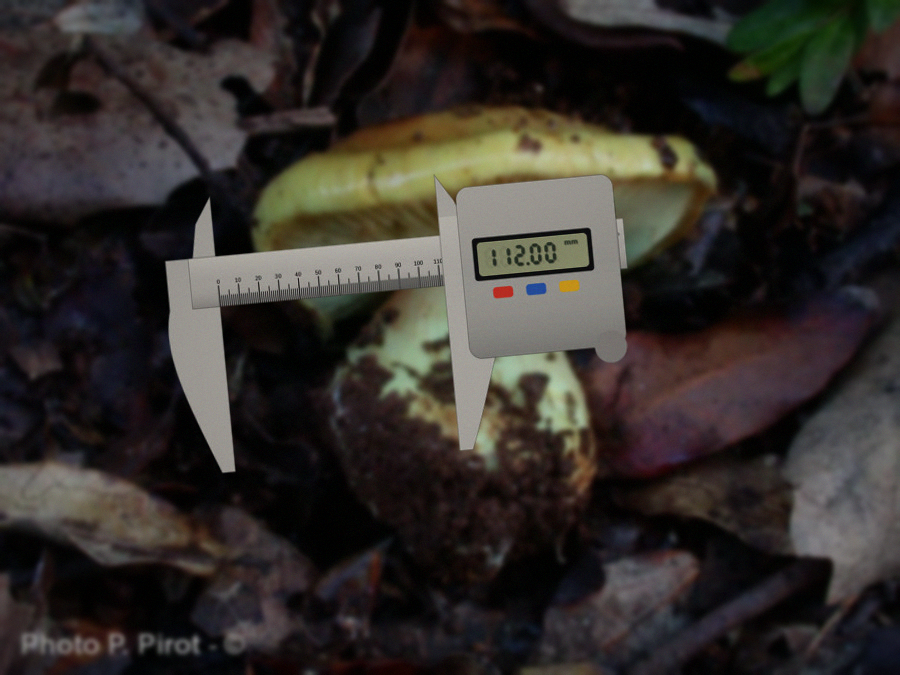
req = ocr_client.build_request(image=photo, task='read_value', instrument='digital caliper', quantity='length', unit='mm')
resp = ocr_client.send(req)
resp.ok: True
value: 112.00 mm
